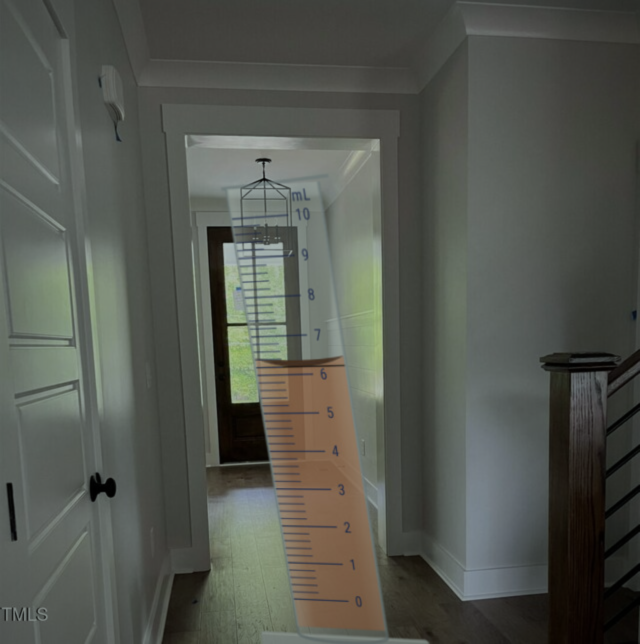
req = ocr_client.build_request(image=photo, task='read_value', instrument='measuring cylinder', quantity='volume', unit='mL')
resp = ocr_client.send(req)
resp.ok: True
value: 6.2 mL
